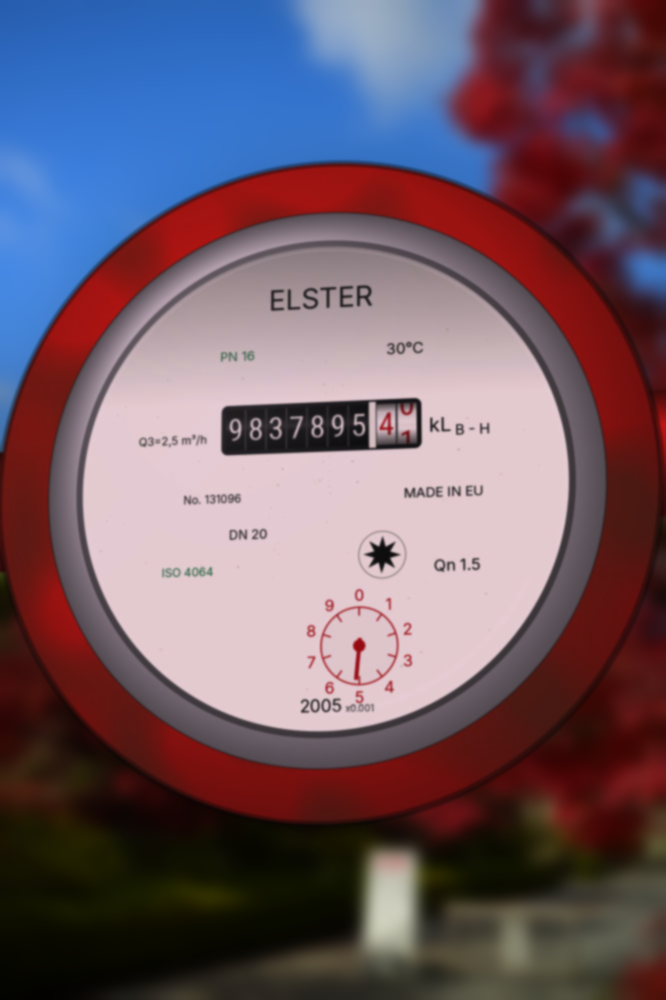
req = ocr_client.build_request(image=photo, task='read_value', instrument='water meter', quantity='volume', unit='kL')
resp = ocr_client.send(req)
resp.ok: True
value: 9837895.405 kL
